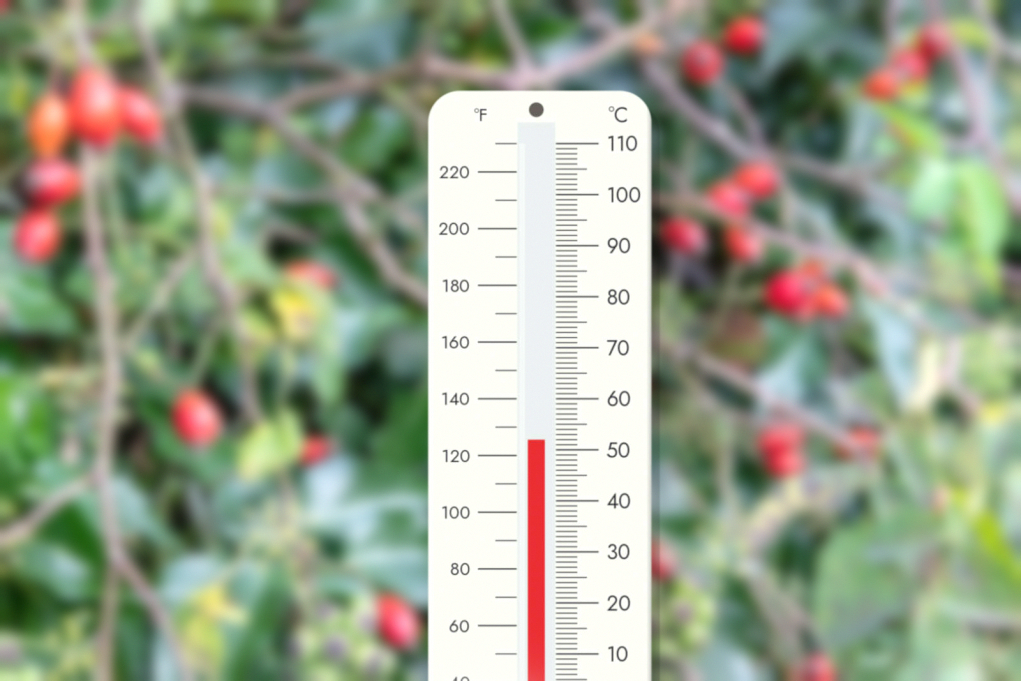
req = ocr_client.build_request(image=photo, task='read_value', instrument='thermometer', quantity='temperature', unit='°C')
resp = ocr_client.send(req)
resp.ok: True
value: 52 °C
